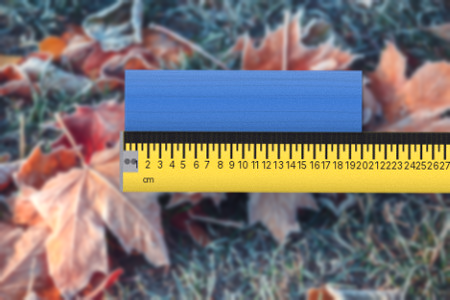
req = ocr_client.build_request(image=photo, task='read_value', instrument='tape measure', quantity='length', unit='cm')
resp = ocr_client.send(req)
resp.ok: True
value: 20 cm
